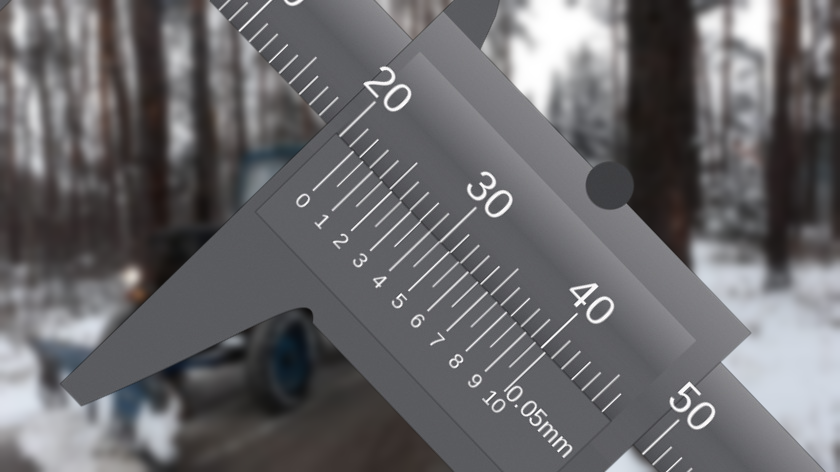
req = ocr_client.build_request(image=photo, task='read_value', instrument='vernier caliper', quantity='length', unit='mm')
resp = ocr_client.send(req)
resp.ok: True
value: 21.4 mm
